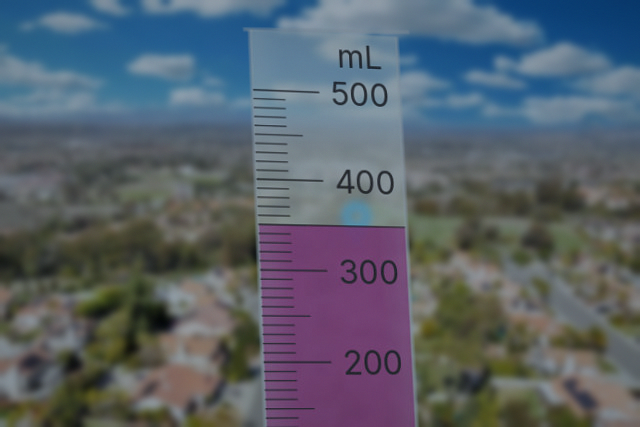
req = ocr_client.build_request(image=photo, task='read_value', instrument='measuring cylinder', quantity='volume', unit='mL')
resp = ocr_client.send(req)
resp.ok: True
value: 350 mL
